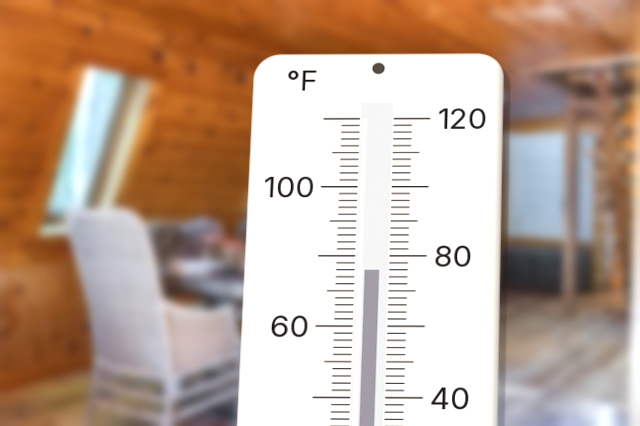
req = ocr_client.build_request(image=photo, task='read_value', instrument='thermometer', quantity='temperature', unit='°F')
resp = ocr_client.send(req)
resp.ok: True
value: 76 °F
